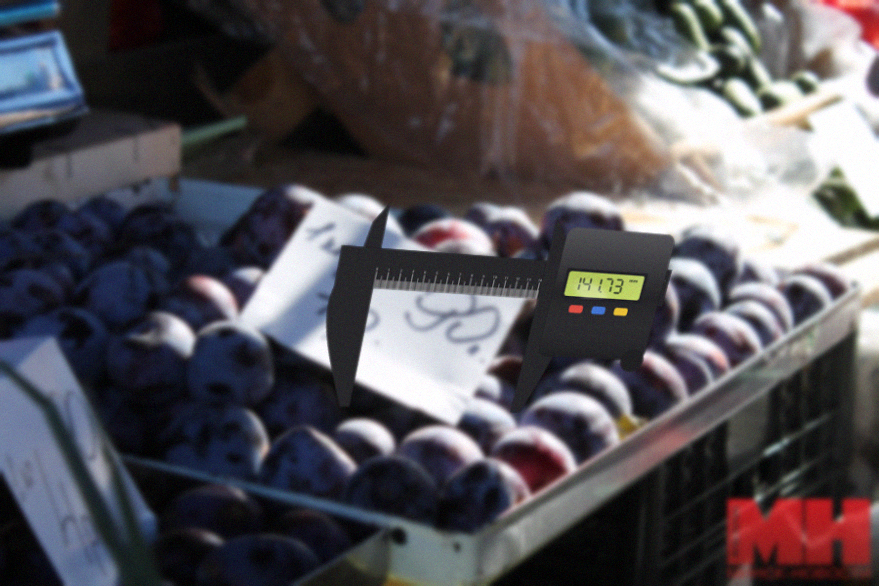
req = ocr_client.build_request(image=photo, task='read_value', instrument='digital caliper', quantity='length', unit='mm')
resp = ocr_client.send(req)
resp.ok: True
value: 141.73 mm
